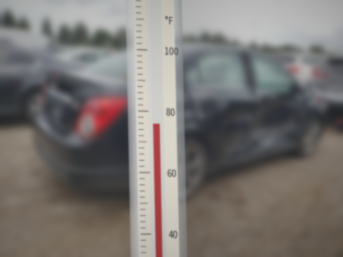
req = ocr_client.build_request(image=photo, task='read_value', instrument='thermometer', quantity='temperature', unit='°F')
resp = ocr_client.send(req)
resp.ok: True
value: 76 °F
